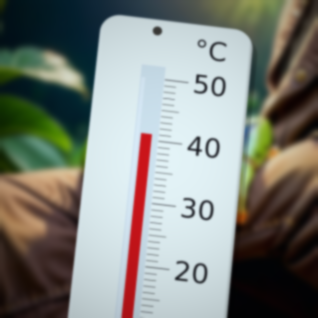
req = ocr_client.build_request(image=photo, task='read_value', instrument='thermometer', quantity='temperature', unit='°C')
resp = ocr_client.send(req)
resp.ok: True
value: 41 °C
